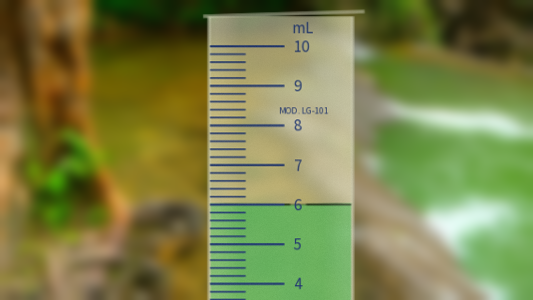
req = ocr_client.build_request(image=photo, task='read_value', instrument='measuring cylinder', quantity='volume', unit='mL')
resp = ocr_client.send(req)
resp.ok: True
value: 6 mL
